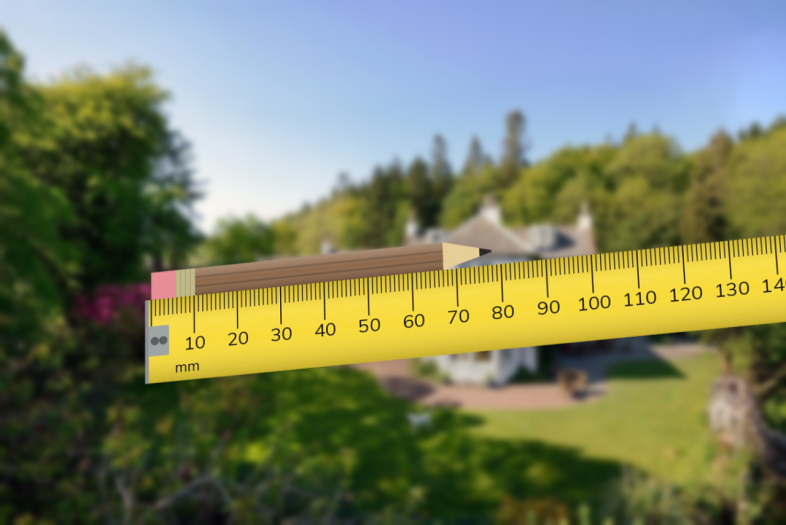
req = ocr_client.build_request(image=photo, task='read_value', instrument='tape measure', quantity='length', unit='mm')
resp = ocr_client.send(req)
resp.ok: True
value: 78 mm
